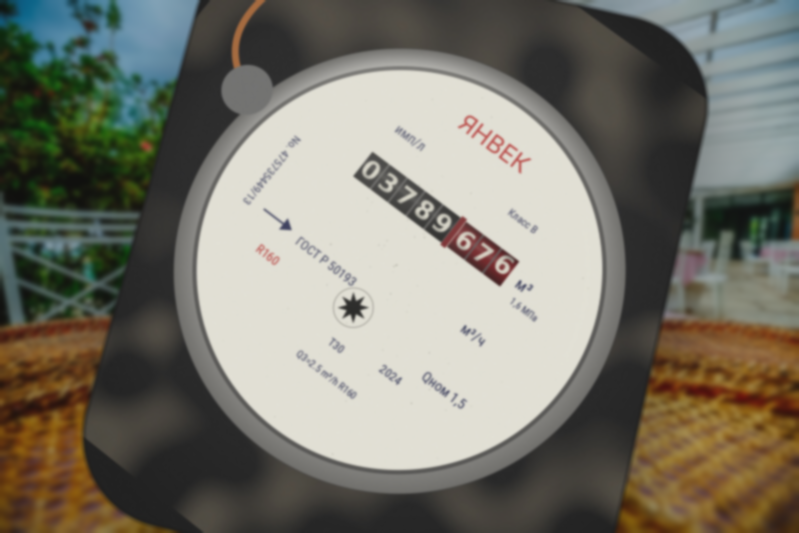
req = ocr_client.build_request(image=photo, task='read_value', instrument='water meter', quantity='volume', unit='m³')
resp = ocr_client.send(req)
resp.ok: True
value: 3789.676 m³
